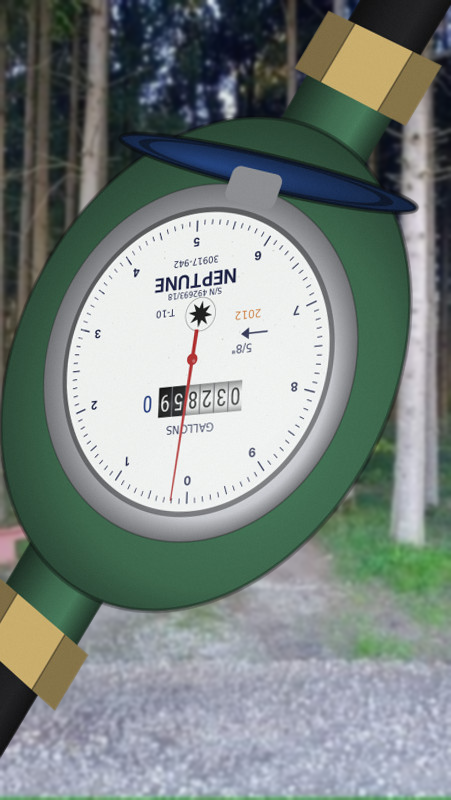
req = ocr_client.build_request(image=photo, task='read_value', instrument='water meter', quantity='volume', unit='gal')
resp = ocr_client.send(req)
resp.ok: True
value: 328590.2 gal
